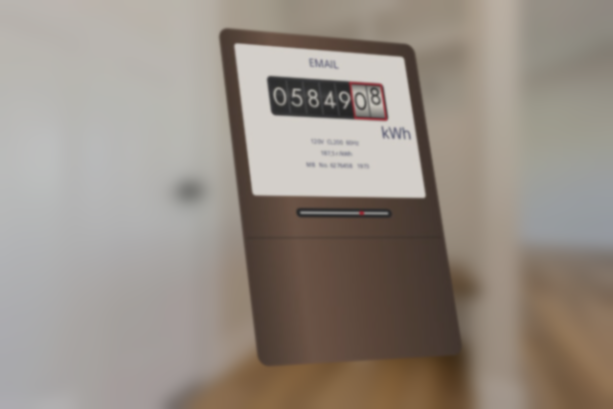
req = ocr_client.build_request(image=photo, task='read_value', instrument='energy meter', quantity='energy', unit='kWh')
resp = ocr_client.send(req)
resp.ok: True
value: 5849.08 kWh
